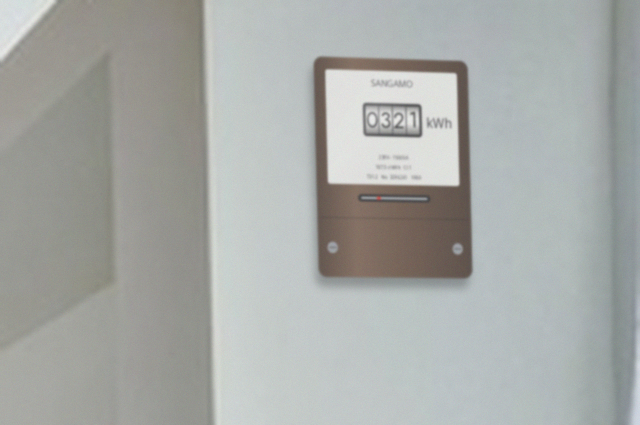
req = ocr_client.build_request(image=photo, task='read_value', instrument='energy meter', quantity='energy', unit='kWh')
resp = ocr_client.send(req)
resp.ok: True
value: 321 kWh
